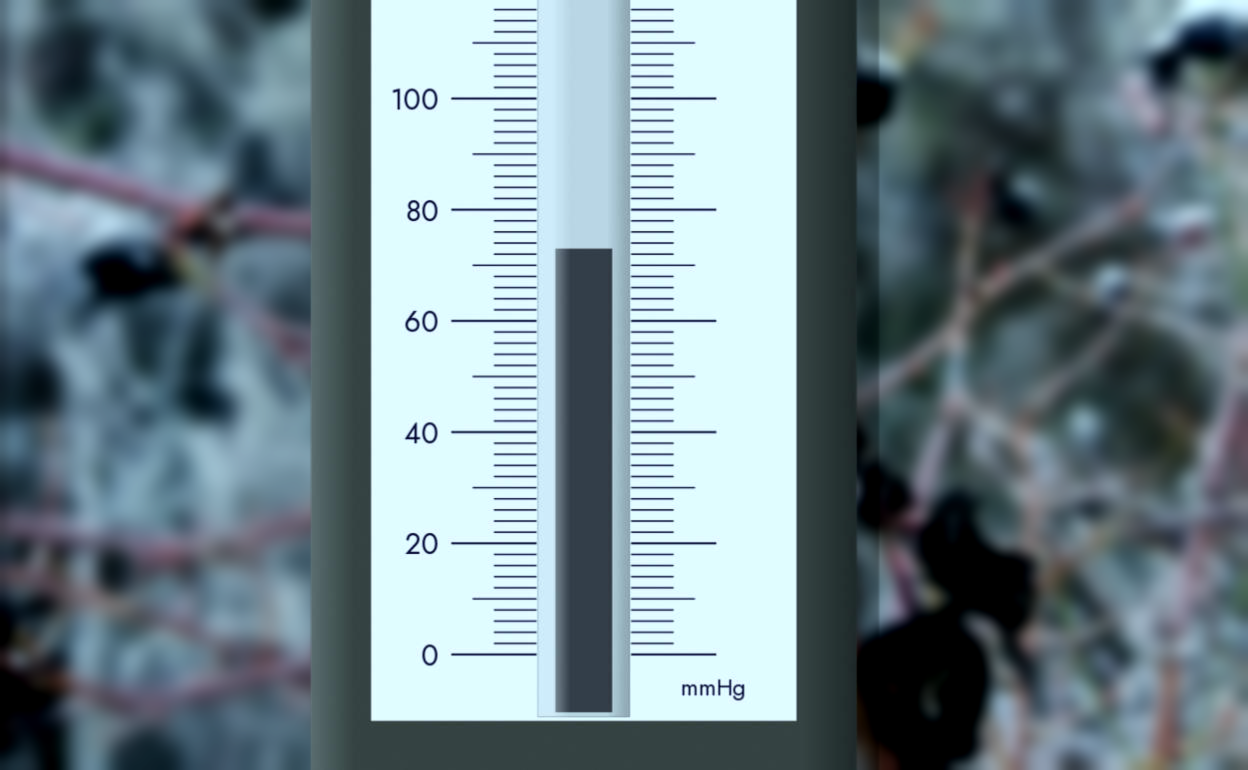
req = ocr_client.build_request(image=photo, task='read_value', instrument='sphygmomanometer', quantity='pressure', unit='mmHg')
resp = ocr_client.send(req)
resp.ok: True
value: 73 mmHg
